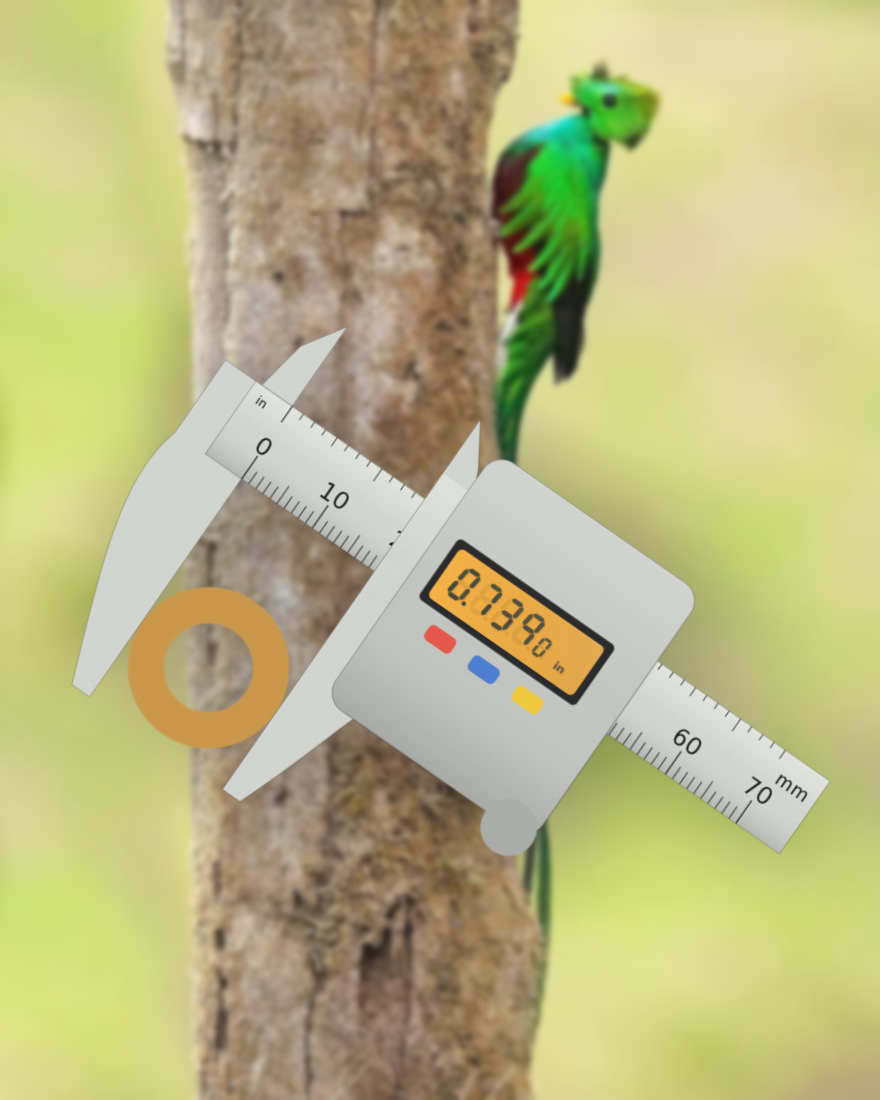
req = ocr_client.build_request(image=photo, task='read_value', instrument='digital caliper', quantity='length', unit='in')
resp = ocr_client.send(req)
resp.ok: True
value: 0.7390 in
